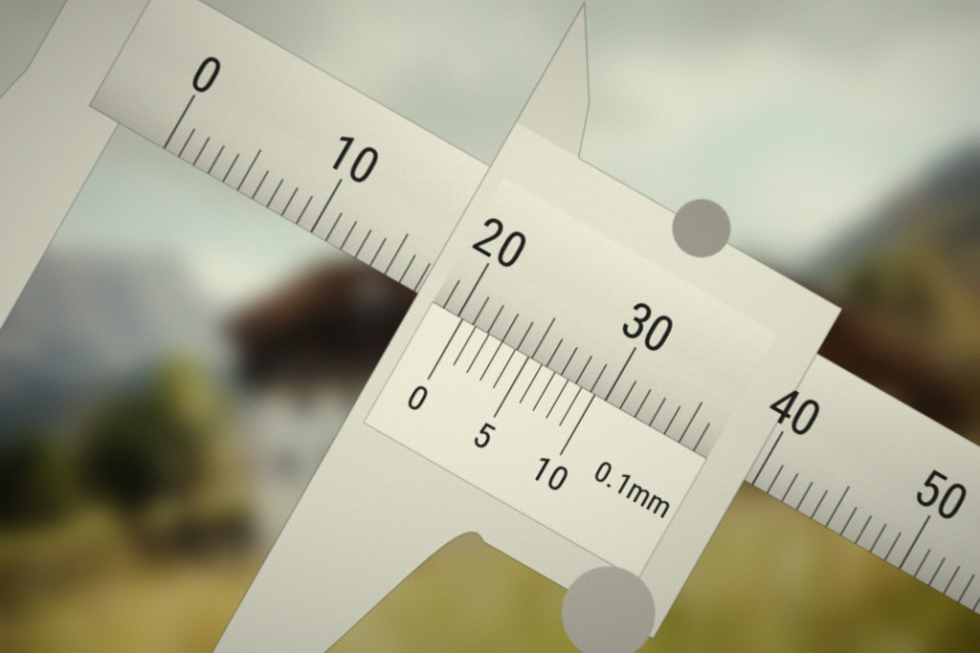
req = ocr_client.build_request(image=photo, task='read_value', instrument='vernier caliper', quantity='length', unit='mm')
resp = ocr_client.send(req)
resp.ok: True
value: 20.3 mm
